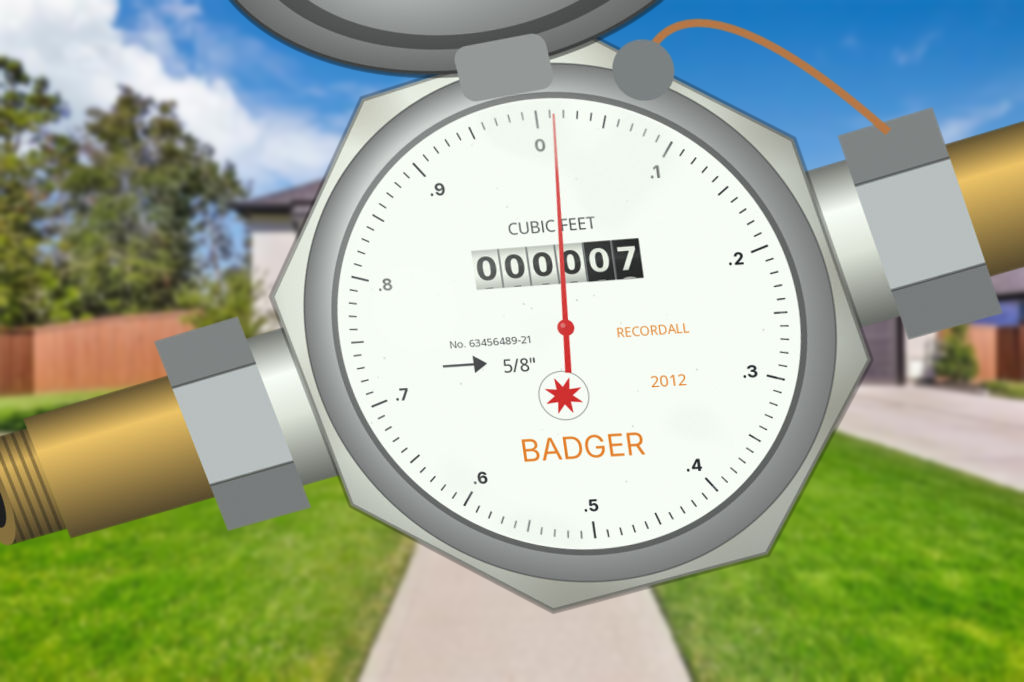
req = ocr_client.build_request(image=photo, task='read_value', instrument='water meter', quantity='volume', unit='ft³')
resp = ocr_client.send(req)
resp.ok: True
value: 7.01 ft³
